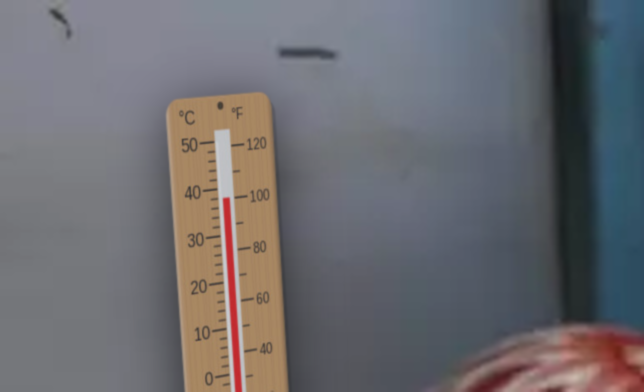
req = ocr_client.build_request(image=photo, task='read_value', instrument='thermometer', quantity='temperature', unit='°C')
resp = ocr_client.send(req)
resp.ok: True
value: 38 °C
